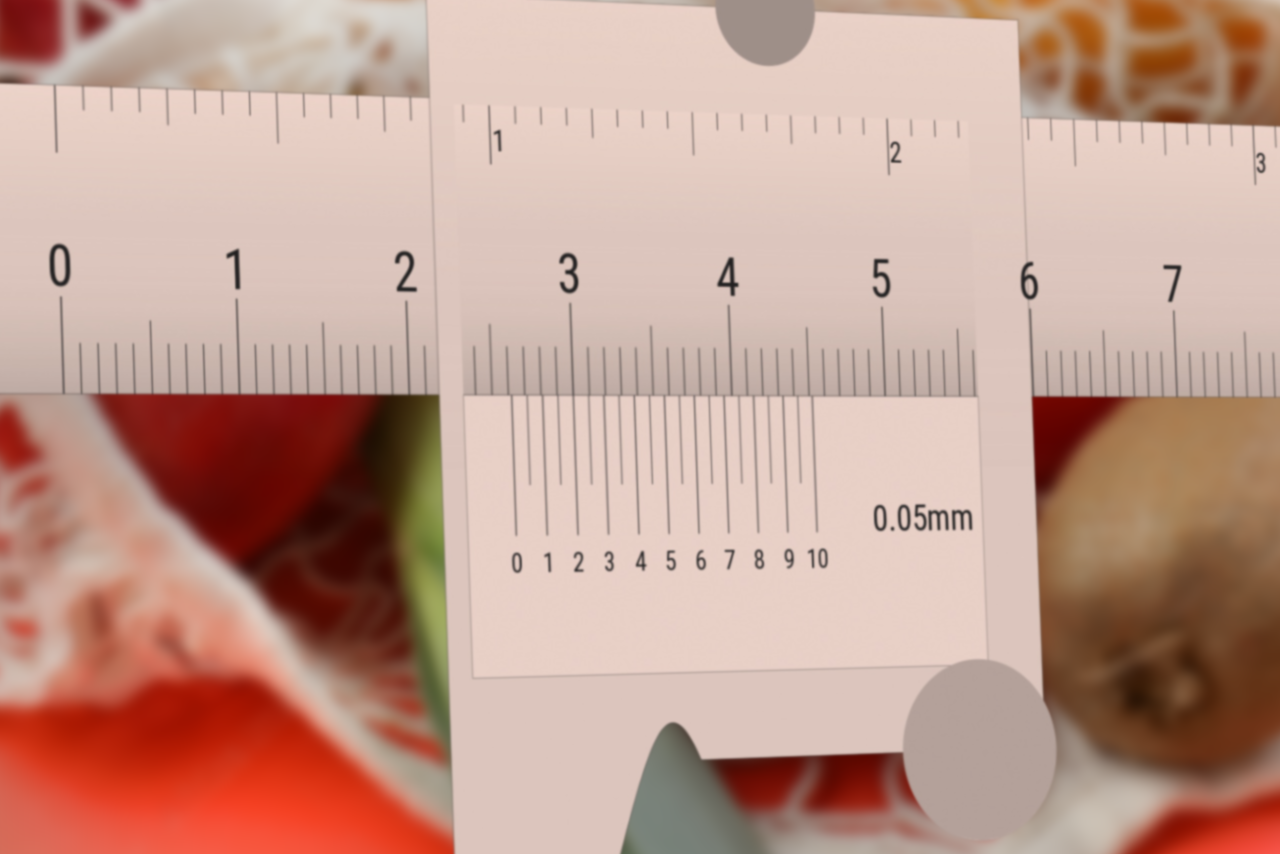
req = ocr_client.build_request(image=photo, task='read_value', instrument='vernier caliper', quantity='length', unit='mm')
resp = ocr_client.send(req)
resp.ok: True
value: 26.2 mm
